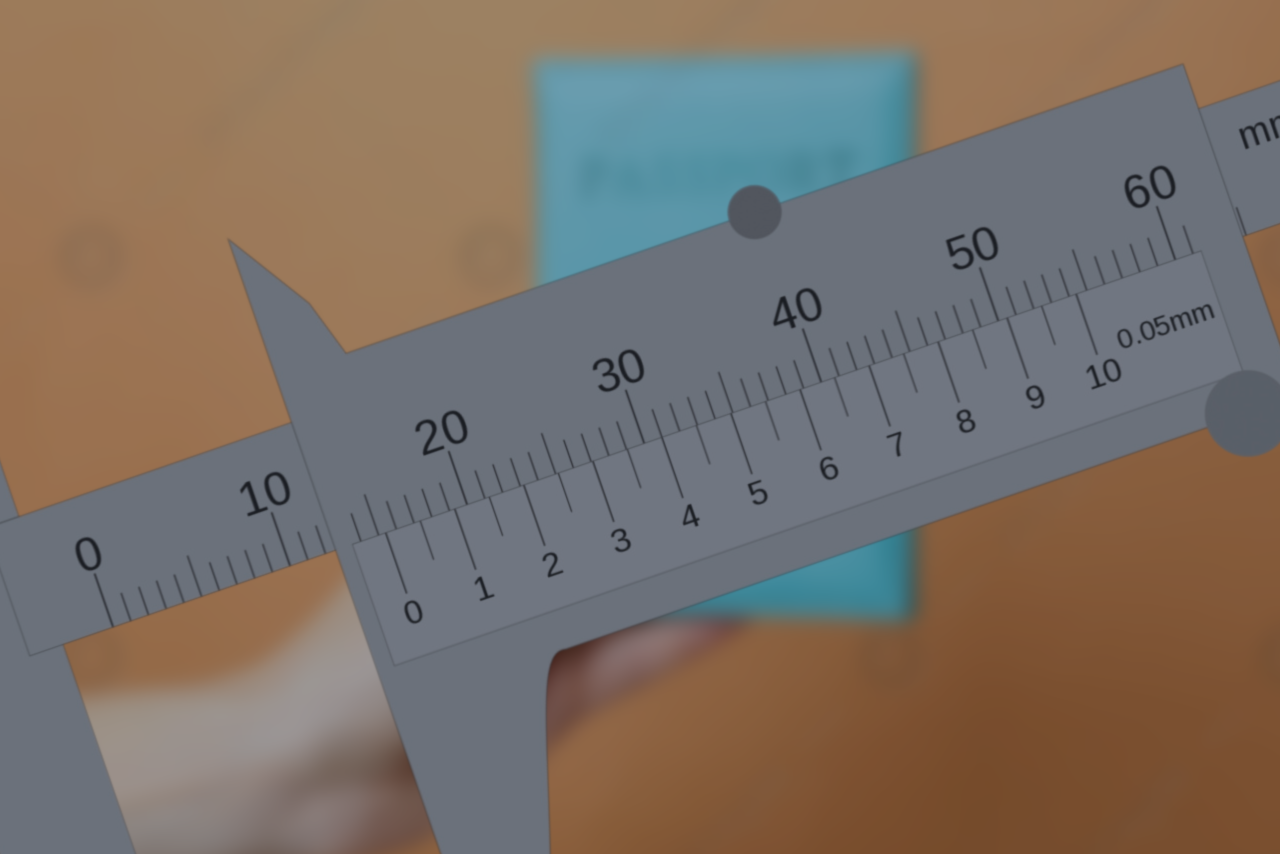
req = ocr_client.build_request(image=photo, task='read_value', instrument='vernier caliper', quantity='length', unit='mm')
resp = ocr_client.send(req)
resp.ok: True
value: 15.4 mm
